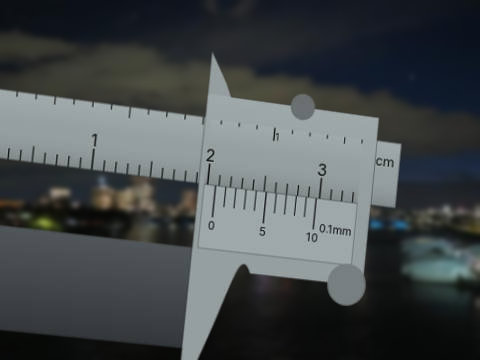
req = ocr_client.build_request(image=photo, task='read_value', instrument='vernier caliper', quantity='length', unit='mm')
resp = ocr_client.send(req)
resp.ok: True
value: 20.7 mm
